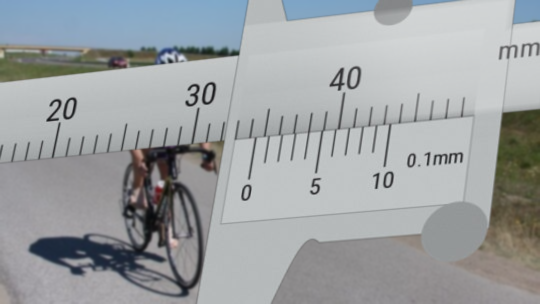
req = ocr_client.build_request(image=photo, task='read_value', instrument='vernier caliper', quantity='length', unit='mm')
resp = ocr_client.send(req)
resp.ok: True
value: 34.4 mm
